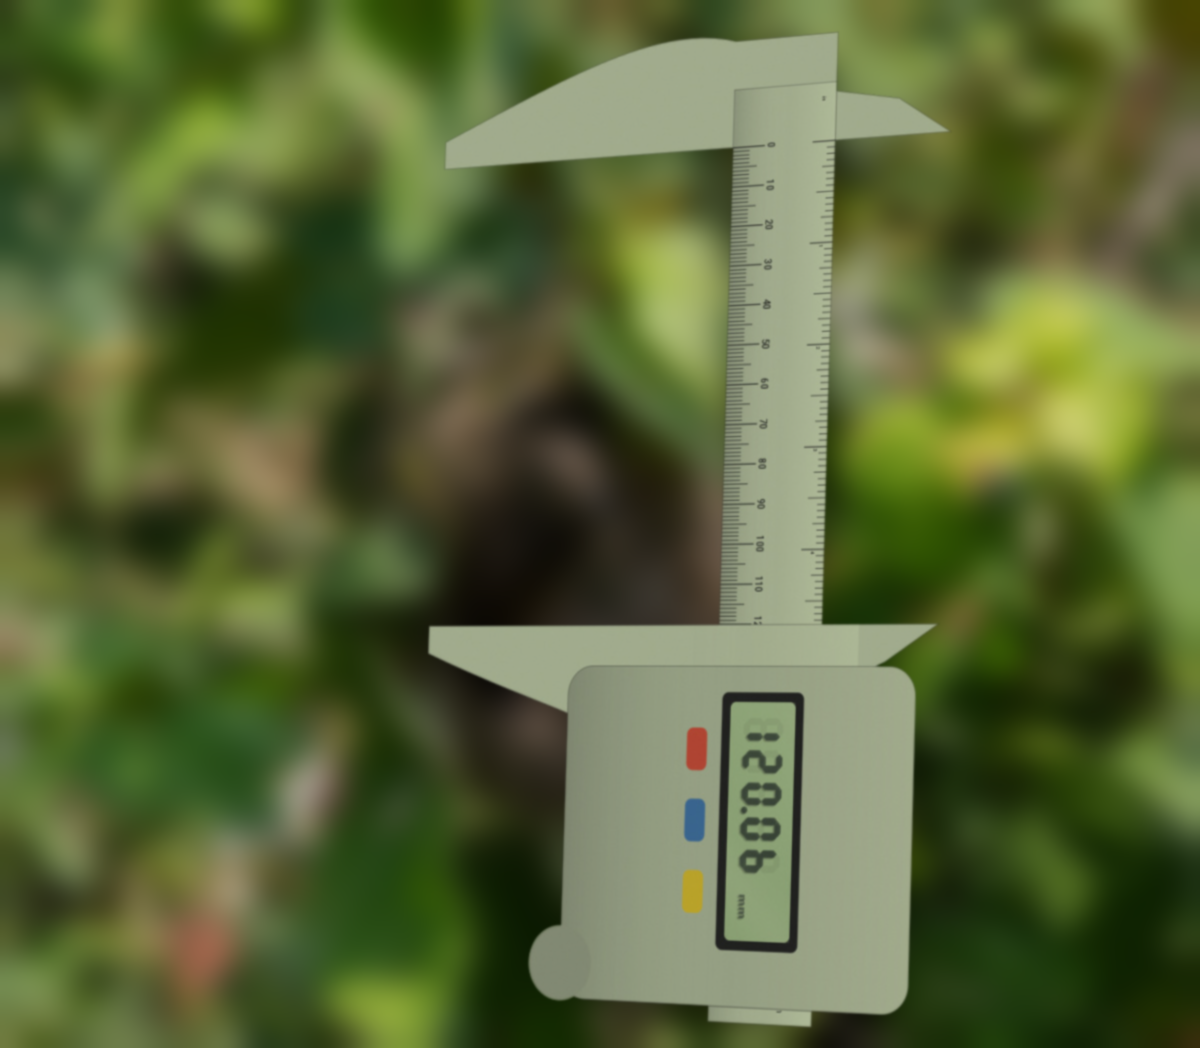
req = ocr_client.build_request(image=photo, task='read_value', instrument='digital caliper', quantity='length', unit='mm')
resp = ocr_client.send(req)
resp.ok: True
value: 120.06 mm
